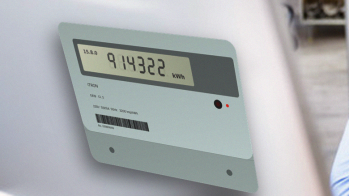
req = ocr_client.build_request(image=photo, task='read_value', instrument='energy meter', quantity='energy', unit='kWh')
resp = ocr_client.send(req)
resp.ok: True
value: 914322 kWh
